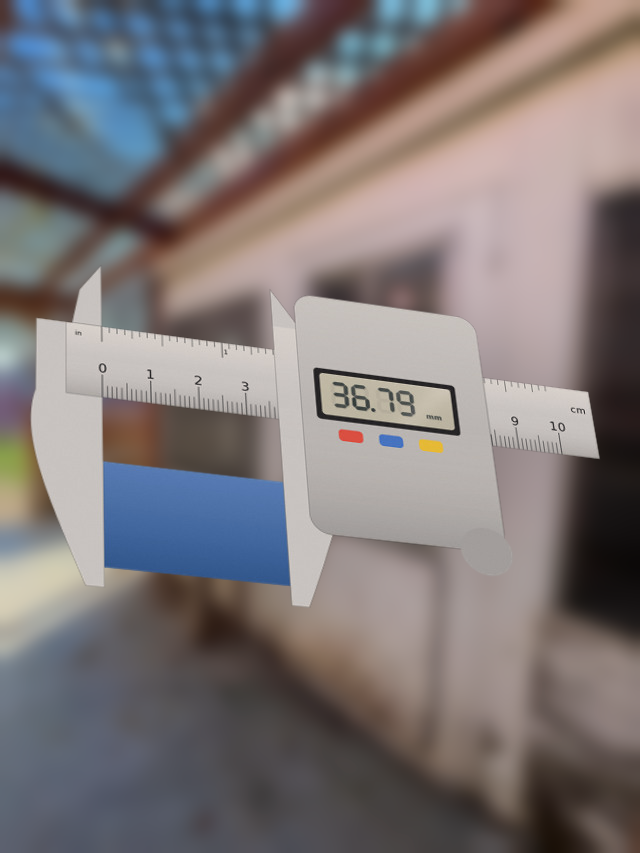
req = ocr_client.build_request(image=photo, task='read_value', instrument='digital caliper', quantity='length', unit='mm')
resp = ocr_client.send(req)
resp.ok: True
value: 36.79 mm
